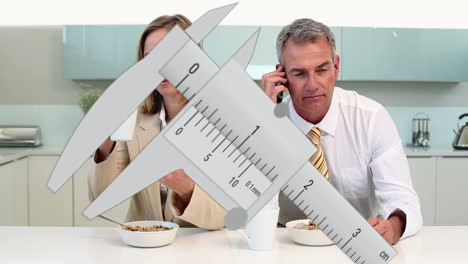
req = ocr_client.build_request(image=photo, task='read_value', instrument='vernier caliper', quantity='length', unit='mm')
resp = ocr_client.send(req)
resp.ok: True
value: 3.6 mm
